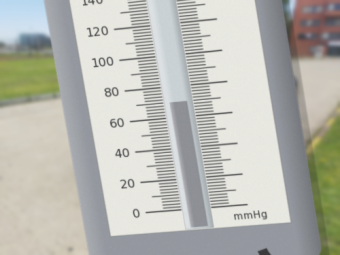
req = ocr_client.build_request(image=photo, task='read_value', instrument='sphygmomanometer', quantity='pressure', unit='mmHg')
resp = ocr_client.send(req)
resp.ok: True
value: 70 mmHg
